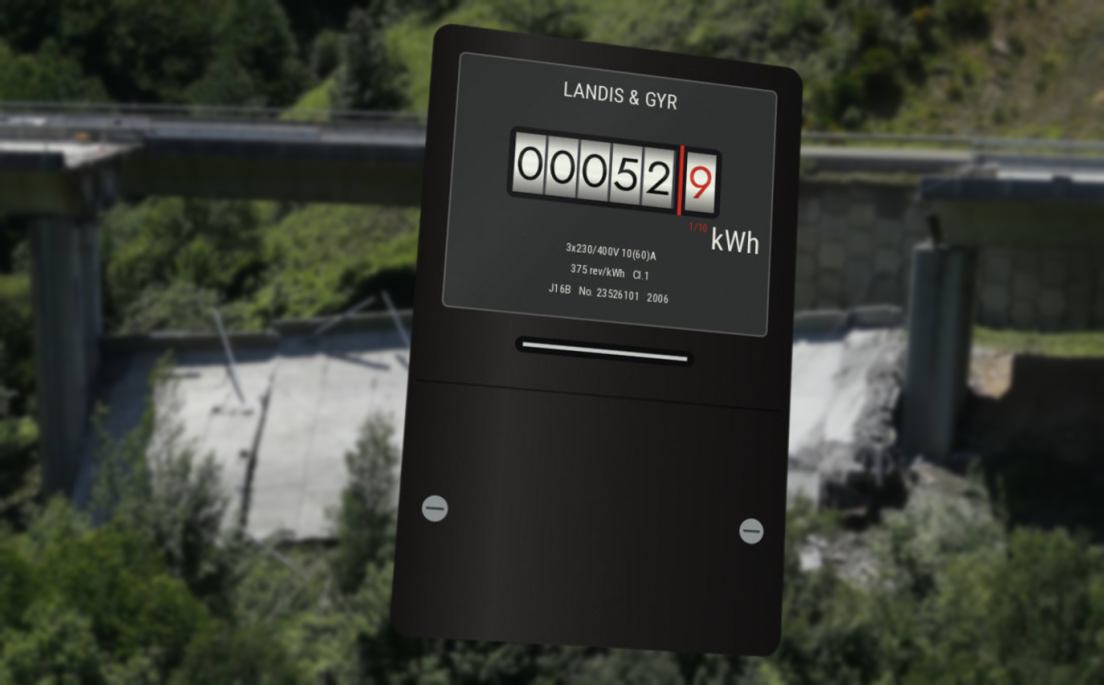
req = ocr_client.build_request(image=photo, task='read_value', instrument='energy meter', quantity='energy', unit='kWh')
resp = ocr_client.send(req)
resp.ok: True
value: 52.9 kWh
